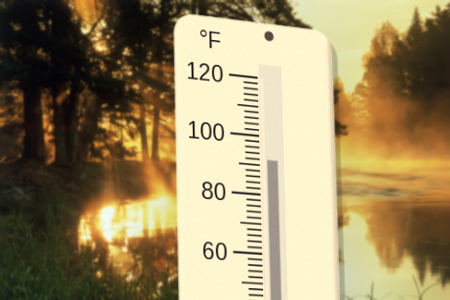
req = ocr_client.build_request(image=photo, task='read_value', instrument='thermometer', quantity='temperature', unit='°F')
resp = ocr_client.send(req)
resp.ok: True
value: 92 °F
